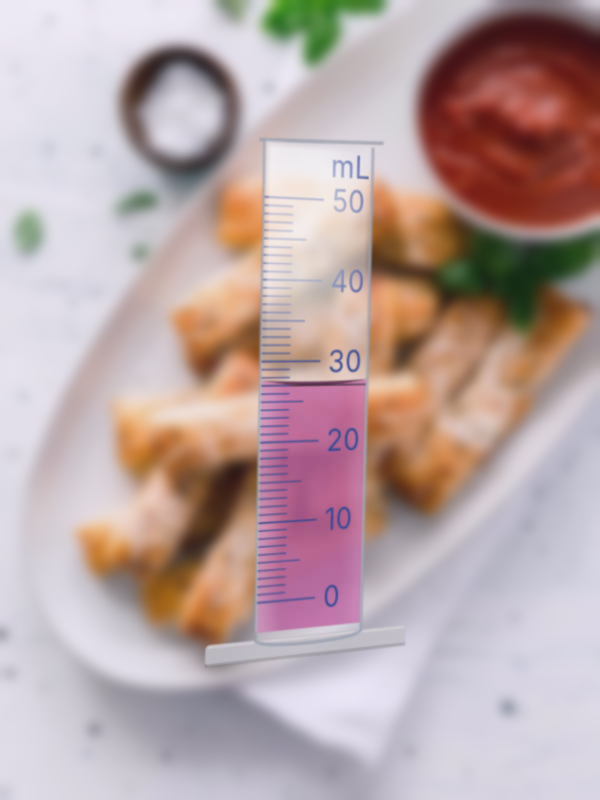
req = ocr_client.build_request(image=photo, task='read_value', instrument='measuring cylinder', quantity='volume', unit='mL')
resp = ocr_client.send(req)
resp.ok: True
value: 27 mL
